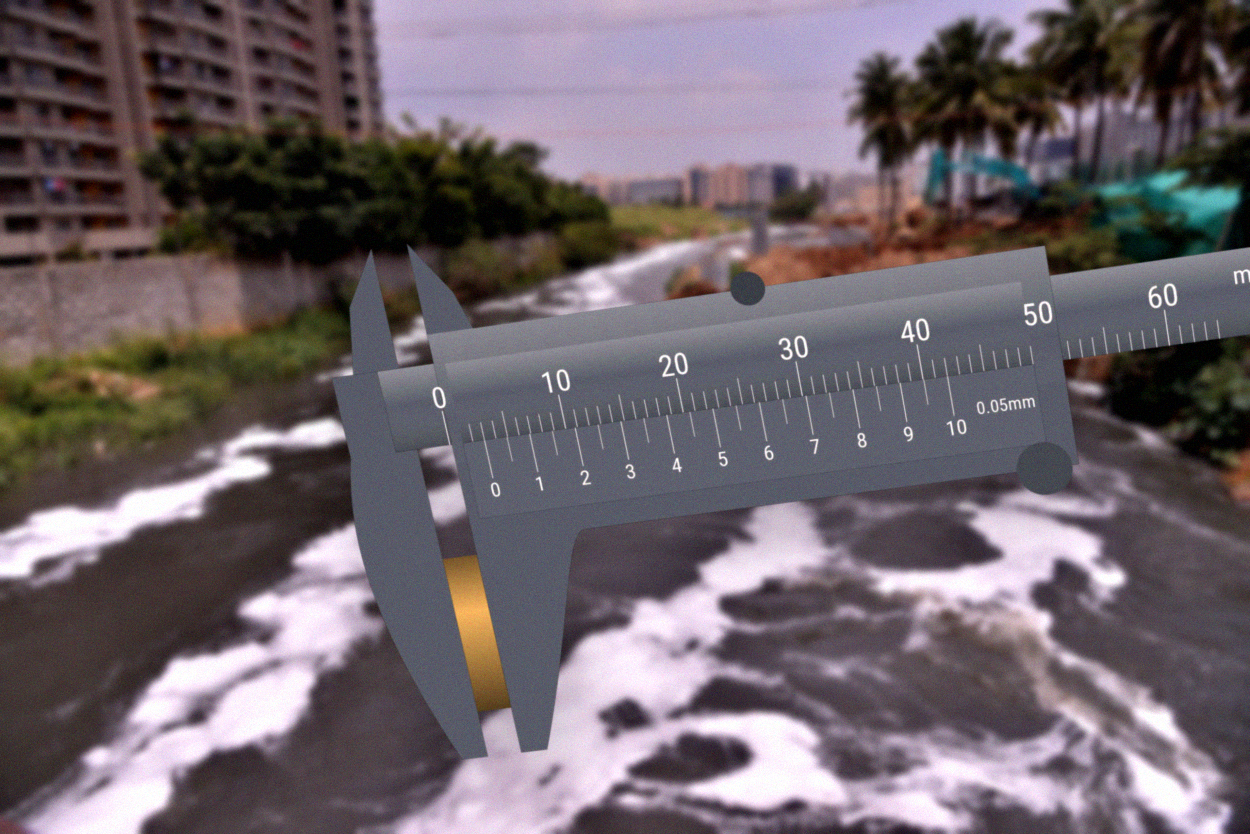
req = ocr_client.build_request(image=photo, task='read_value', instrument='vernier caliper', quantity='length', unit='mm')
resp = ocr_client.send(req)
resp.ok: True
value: 3.0 mm
